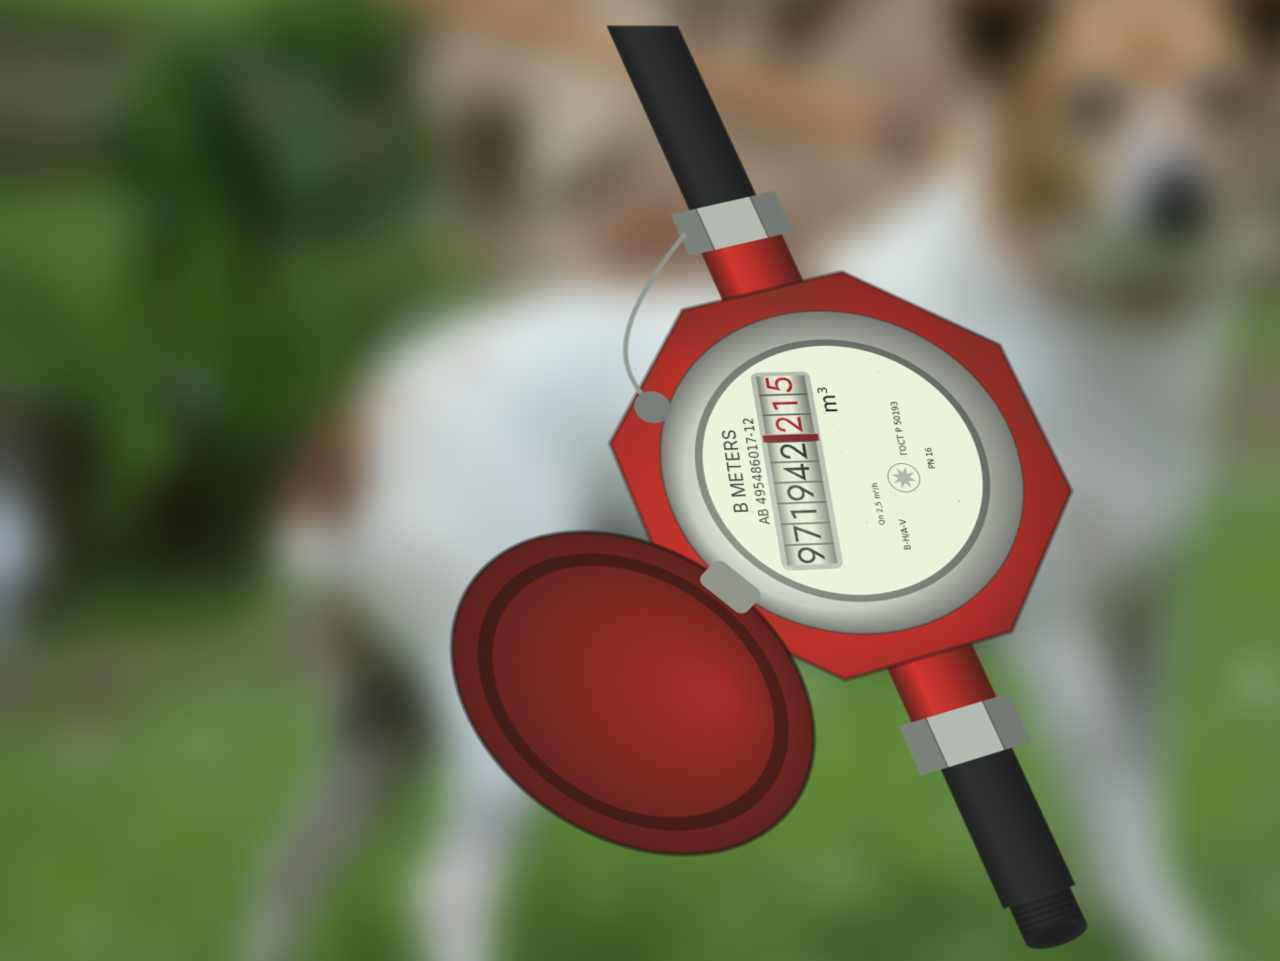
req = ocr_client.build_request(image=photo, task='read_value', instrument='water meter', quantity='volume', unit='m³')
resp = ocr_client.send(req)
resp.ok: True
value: 971942.215 m³
